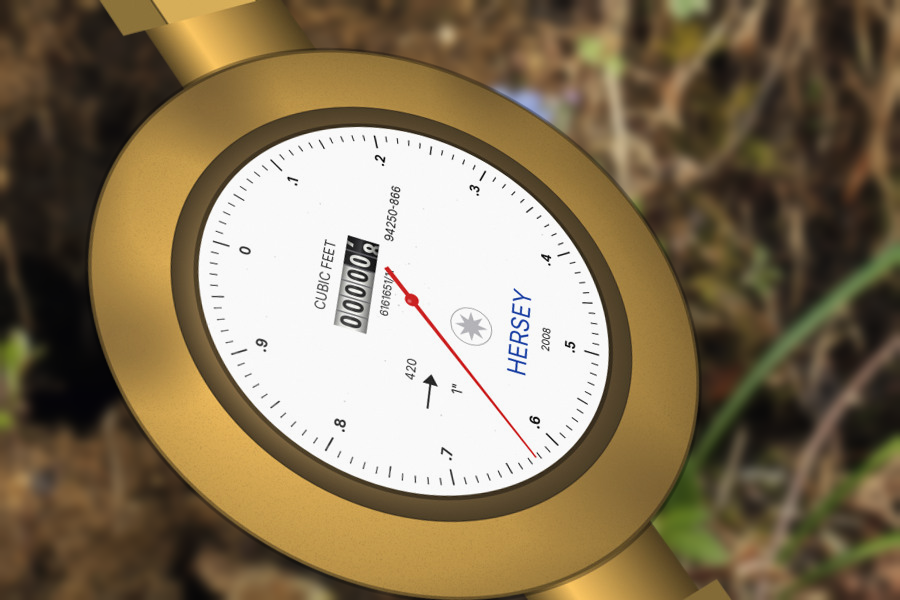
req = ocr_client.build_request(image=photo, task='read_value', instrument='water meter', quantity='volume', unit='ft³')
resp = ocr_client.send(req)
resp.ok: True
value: 7.62 ft³
